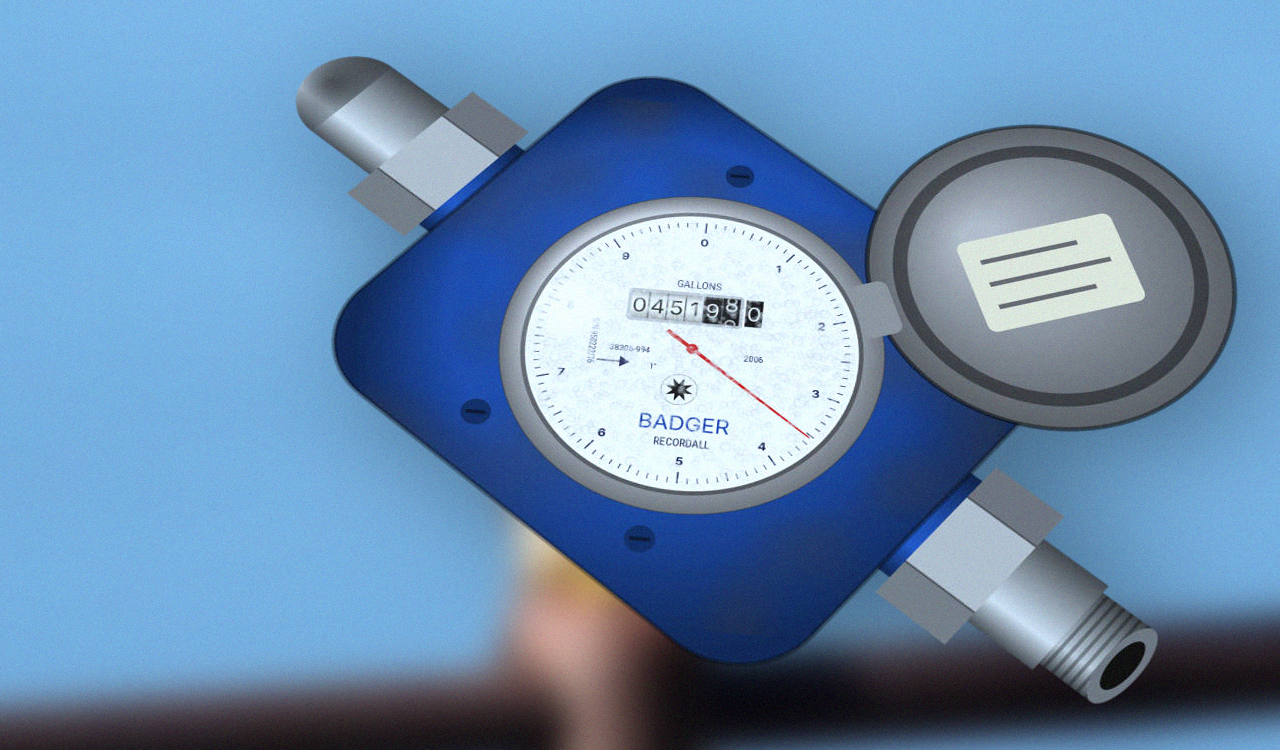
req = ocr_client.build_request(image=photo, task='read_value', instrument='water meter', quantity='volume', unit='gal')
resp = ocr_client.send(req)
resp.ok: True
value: 451983.5 gal
